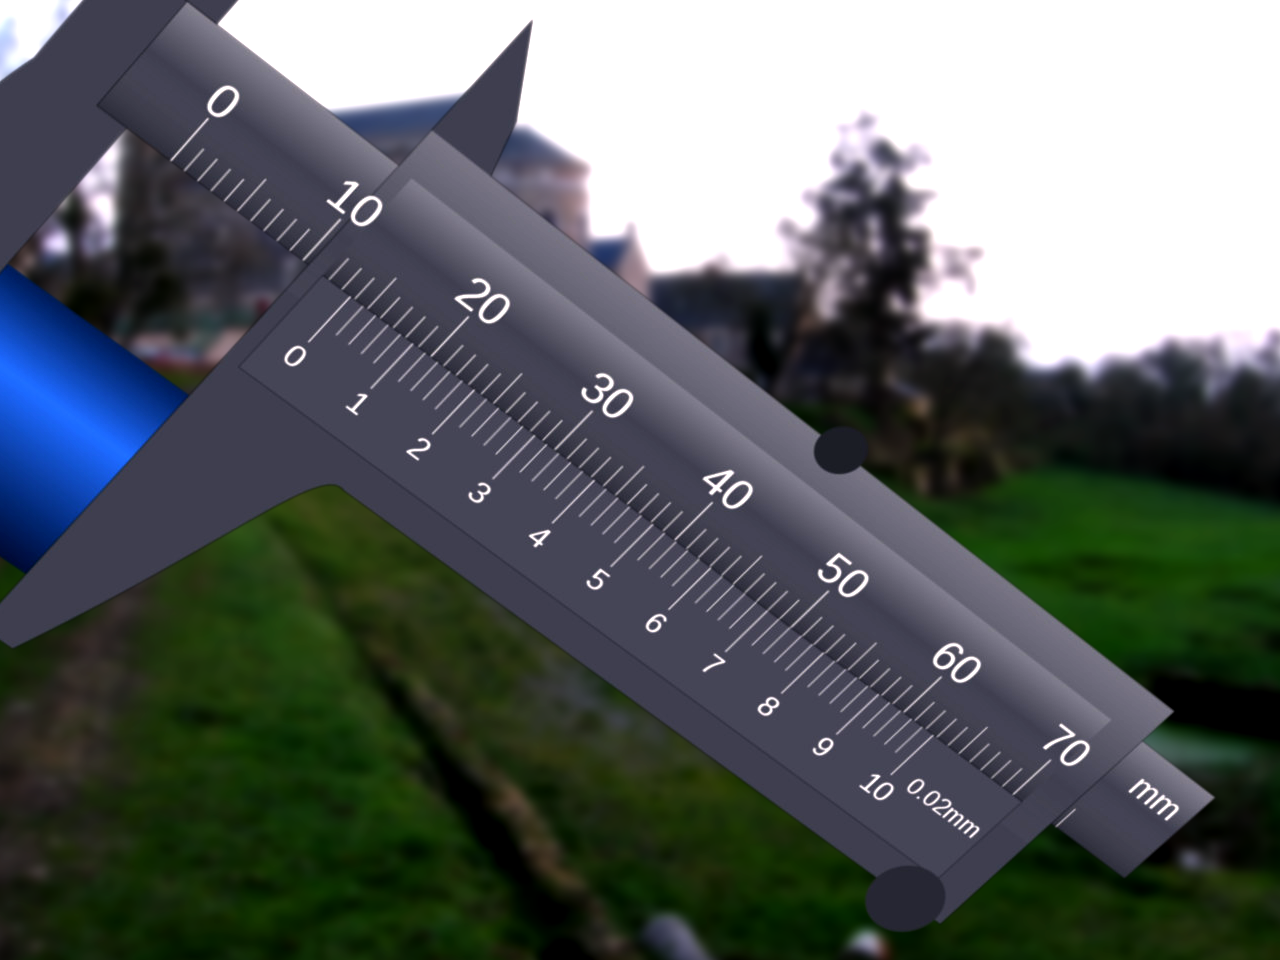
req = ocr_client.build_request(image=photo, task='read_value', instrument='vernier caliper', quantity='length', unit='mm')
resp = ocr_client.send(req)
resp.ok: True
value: 13.7 mm
